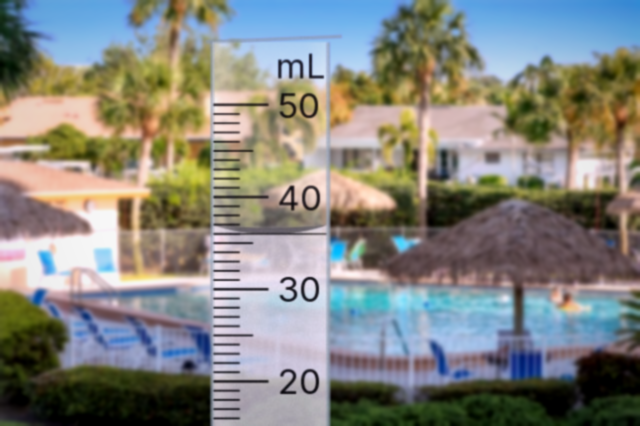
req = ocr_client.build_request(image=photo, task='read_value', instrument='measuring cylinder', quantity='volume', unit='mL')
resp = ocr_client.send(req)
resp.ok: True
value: 36 mL
